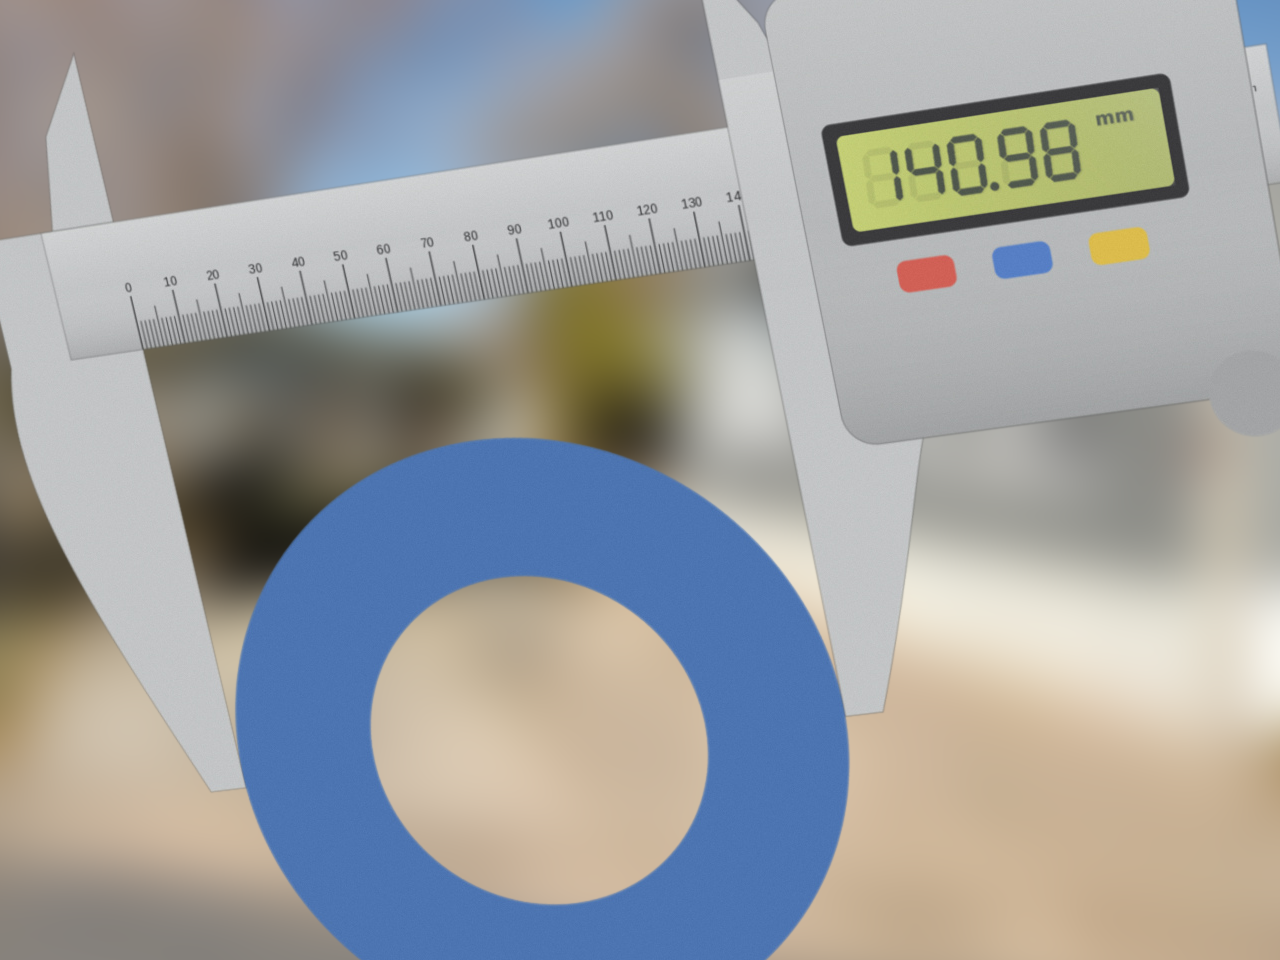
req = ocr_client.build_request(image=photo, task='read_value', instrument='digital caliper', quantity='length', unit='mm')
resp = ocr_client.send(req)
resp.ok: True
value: 140.98 mm
